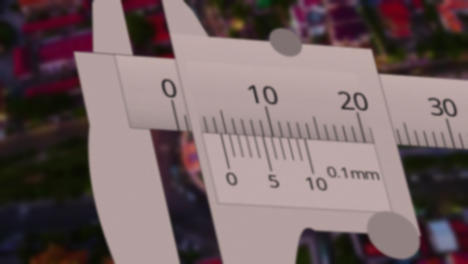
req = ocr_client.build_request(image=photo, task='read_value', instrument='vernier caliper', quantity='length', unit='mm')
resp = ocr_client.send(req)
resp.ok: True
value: 4.4 mm
